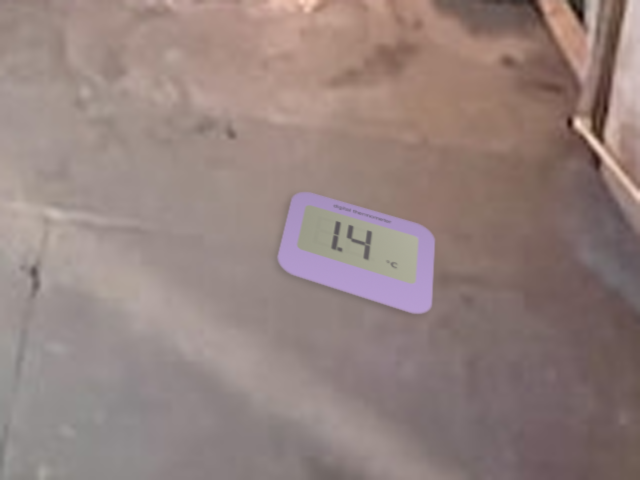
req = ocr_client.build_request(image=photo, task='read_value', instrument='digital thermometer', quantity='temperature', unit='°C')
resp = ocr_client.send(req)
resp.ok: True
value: 1.4 °C
